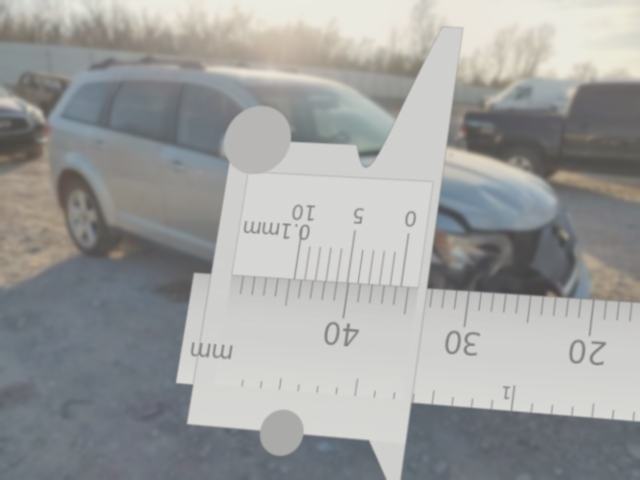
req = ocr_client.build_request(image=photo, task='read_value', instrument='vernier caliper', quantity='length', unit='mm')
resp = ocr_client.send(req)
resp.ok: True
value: 35.6 mm
